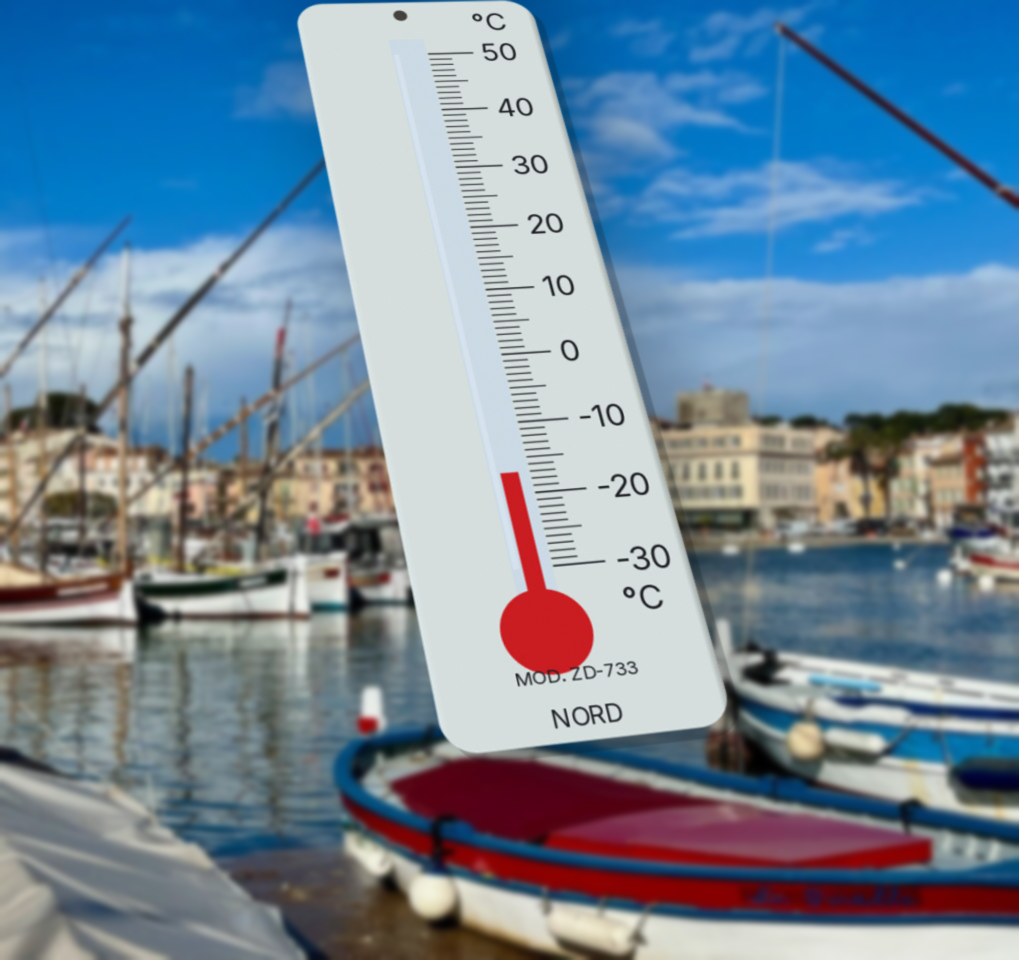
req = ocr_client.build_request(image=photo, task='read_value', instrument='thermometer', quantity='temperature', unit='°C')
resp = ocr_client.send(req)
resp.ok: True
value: -17 °C
